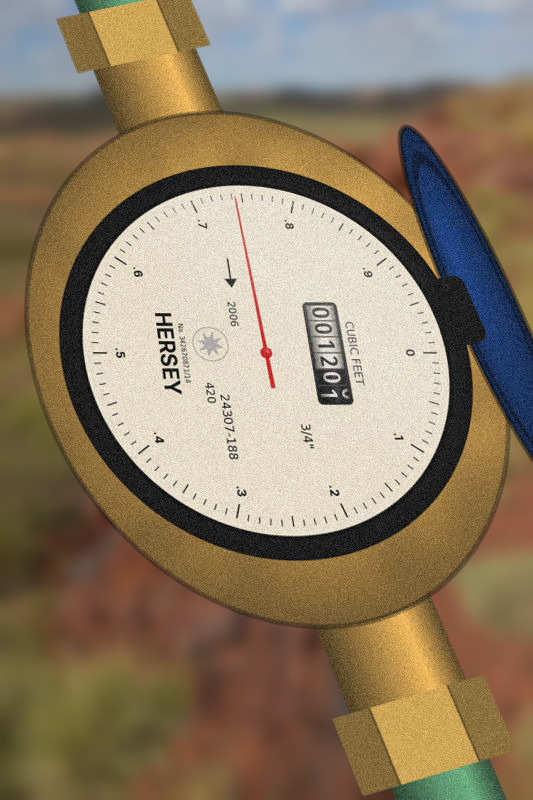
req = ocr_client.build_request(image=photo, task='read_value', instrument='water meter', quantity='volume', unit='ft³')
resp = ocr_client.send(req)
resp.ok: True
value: 1200.74 ft³
